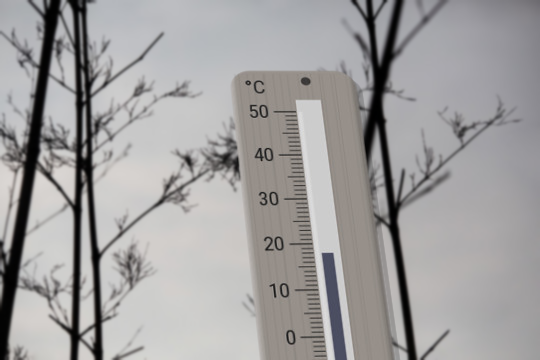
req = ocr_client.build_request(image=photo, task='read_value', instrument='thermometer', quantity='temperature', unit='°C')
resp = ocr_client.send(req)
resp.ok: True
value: 18 °C
